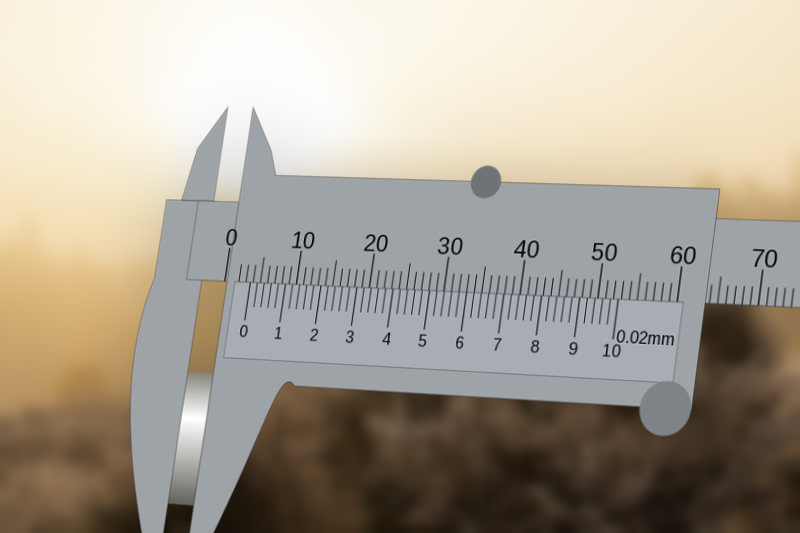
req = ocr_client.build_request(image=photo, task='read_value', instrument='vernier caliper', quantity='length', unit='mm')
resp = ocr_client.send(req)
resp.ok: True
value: 3.6 mm
